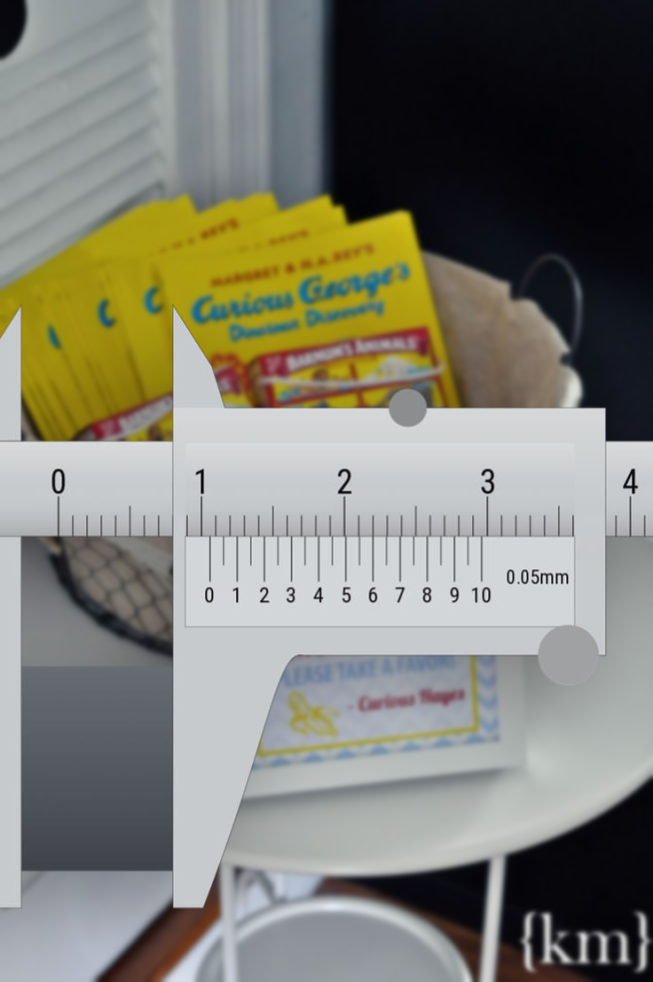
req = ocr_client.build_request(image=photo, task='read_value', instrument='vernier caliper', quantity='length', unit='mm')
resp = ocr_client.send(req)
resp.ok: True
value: 10.6 mm
